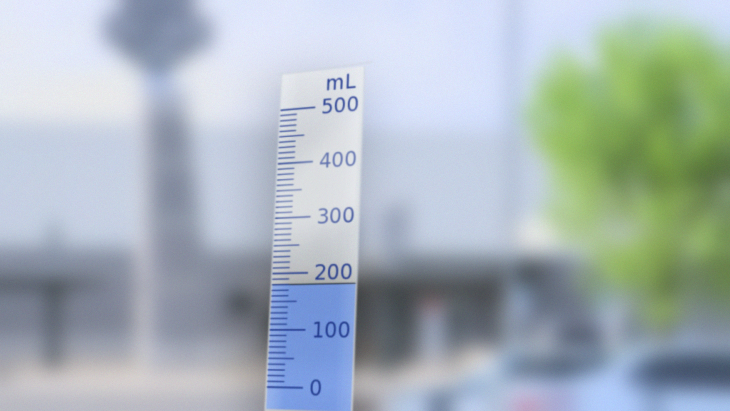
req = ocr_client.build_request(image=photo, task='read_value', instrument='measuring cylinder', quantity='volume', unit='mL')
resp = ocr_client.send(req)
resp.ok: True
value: 180 mL
